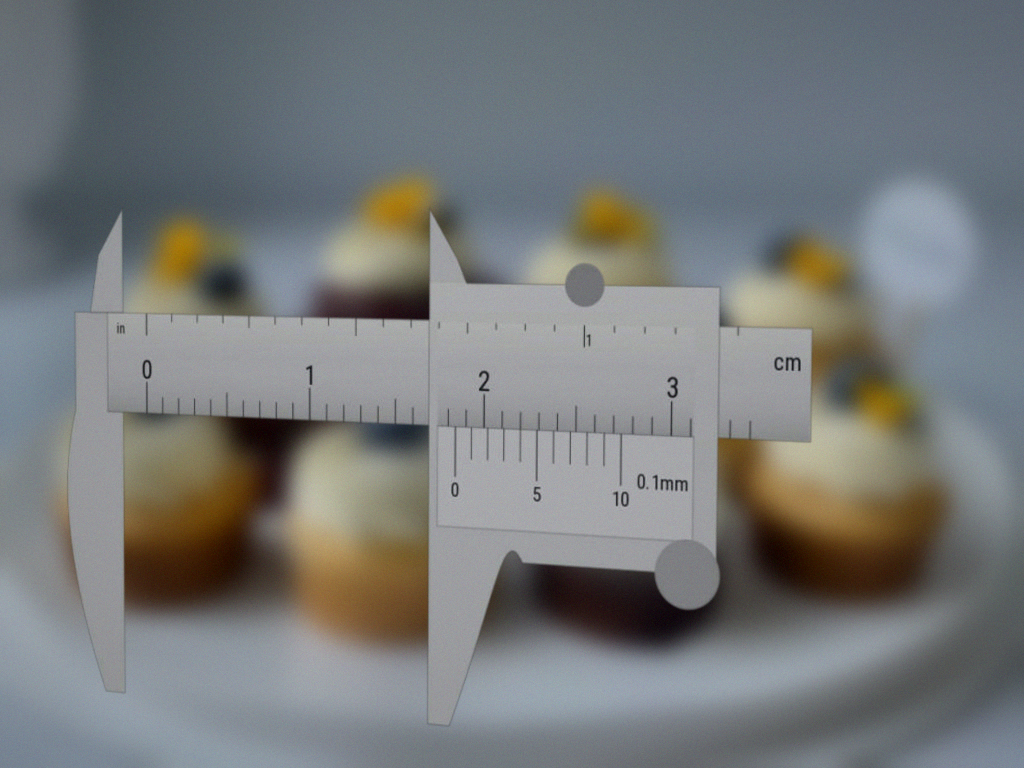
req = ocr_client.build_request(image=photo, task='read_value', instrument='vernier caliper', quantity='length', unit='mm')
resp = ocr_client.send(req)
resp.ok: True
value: 18.4 mm
